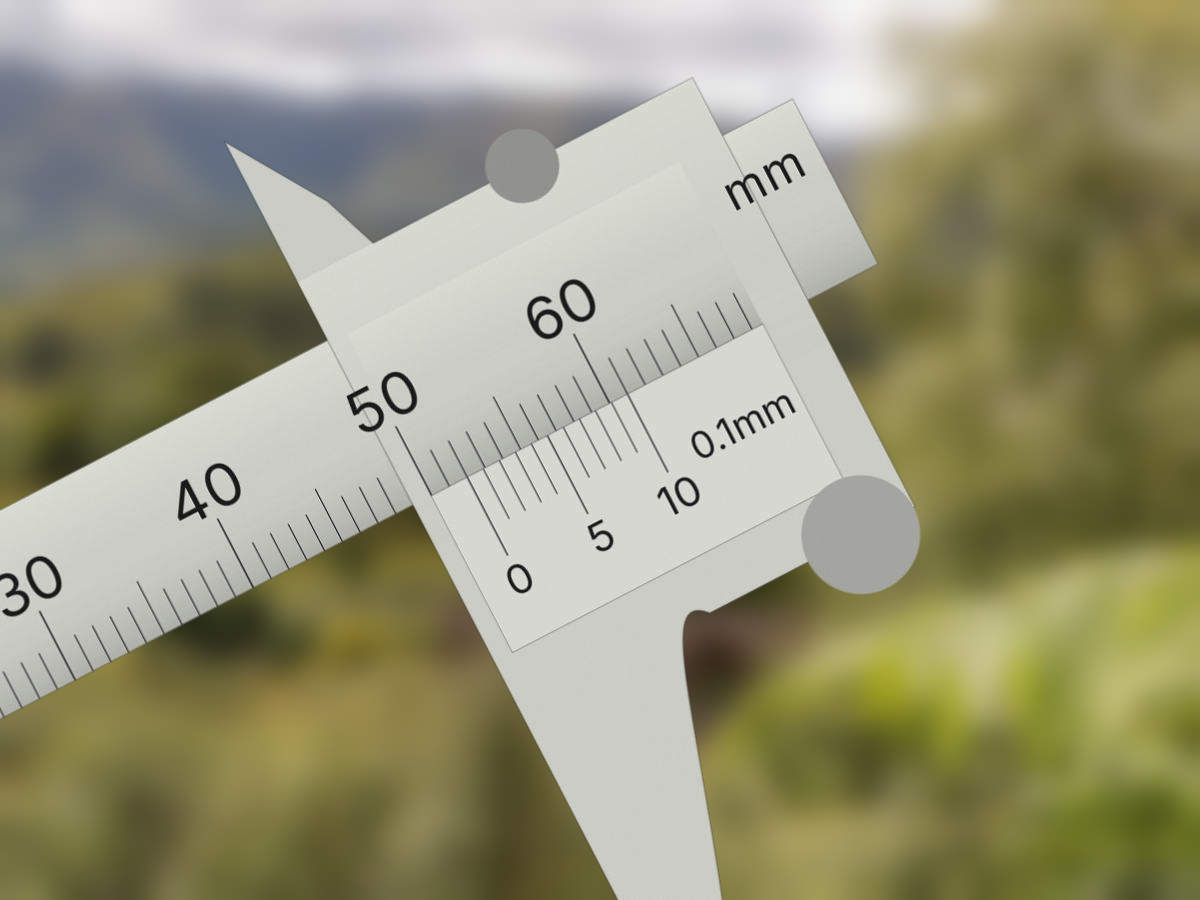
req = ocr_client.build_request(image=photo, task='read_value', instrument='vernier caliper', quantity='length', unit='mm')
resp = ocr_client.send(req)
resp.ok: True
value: 52.0 mm
